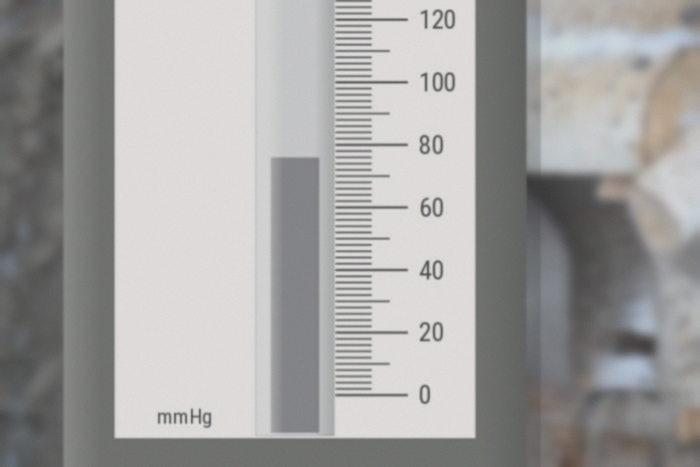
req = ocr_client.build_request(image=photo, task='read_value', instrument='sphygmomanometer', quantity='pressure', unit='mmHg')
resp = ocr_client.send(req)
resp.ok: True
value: 76 mmHg
